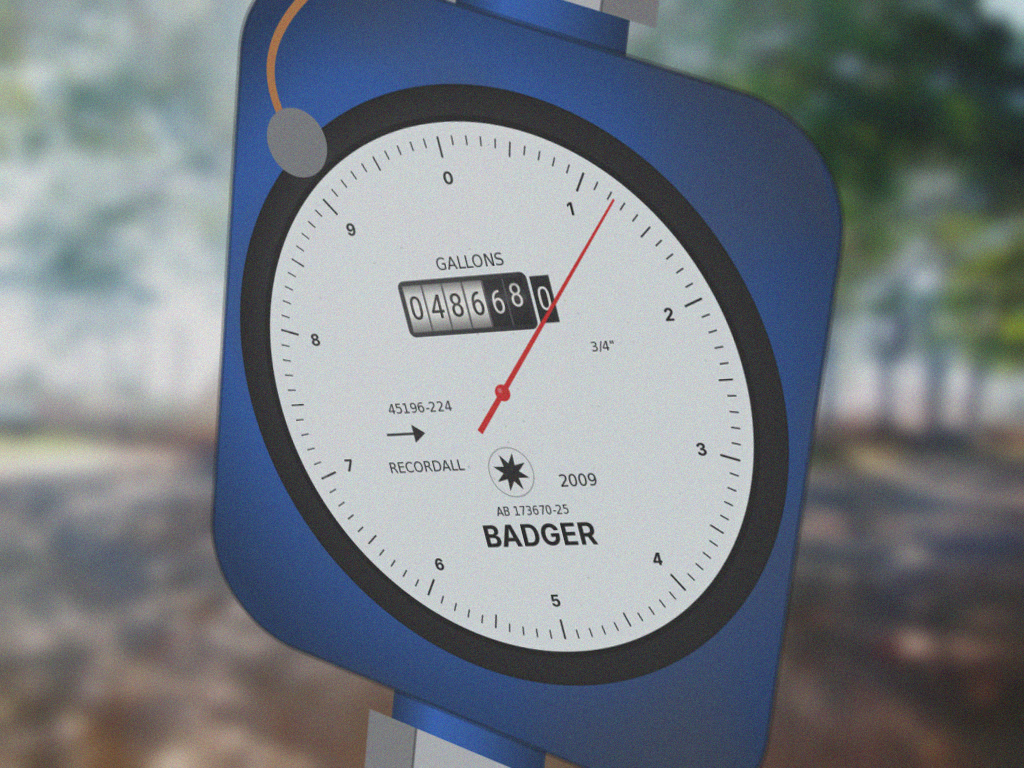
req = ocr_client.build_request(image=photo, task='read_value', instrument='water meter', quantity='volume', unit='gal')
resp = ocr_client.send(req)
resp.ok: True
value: 486681.2 gal
